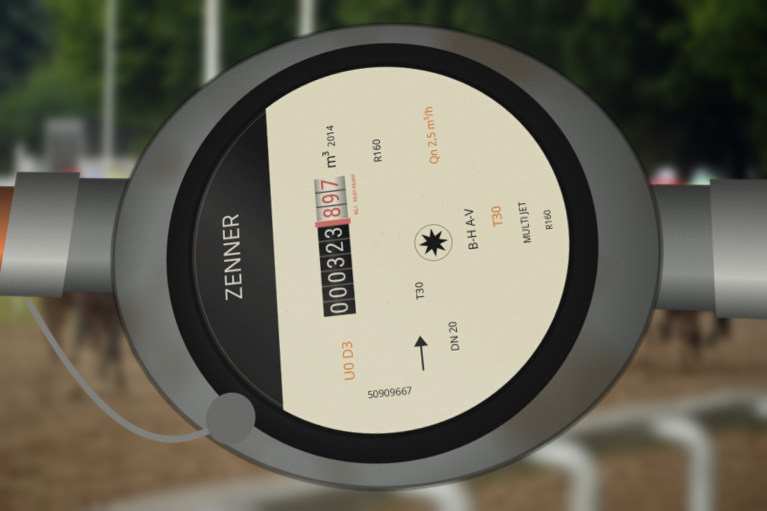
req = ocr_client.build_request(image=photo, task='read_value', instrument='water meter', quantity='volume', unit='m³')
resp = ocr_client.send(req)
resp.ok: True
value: 323.897 m³
